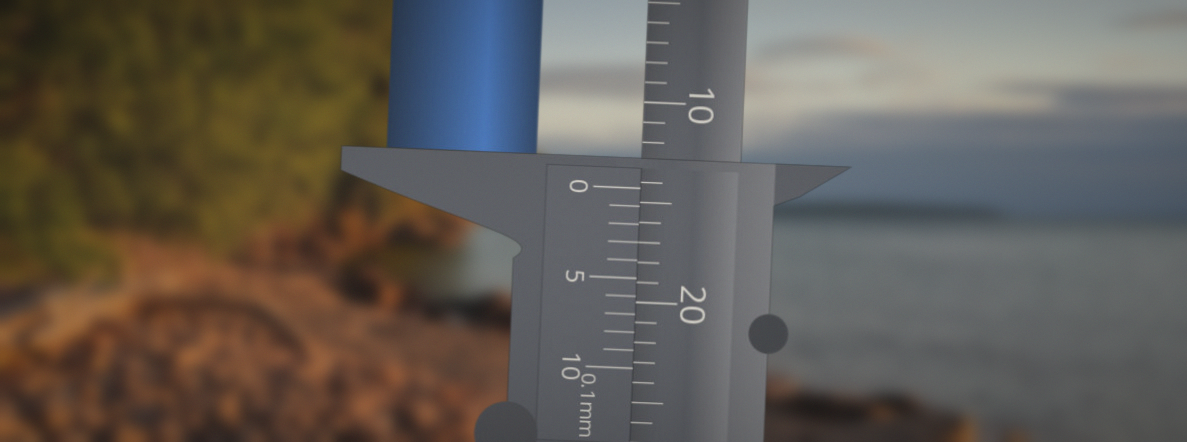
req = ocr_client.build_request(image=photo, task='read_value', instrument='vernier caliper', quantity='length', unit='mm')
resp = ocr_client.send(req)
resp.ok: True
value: 14.3 mm
